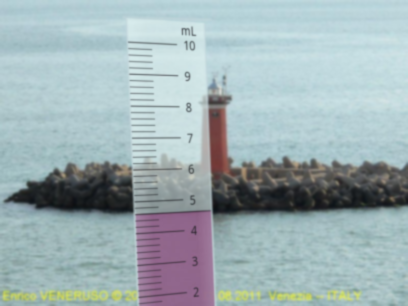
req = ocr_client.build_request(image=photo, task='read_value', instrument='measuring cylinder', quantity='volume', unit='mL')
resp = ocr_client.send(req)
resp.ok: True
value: 4.6 mL
